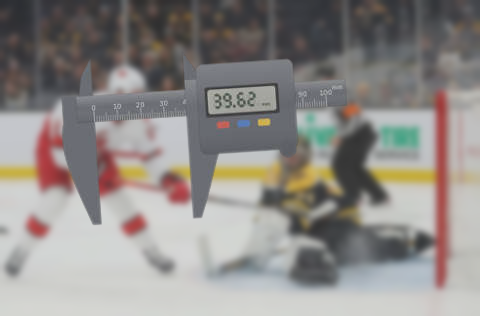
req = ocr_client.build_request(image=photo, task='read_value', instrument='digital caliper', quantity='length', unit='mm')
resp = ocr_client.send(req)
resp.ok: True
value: 39.62 mm
